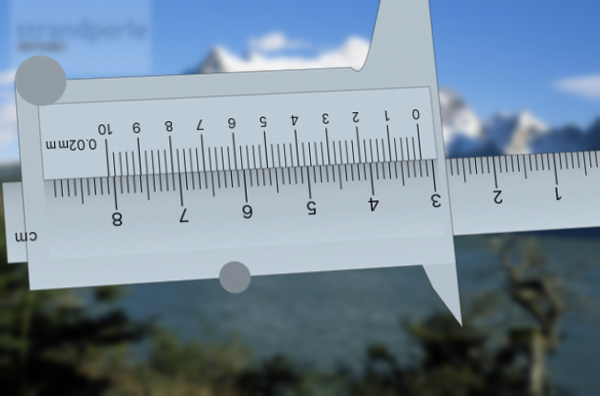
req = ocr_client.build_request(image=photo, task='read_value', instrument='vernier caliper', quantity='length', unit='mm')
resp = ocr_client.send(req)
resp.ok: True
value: 31.8 mm
